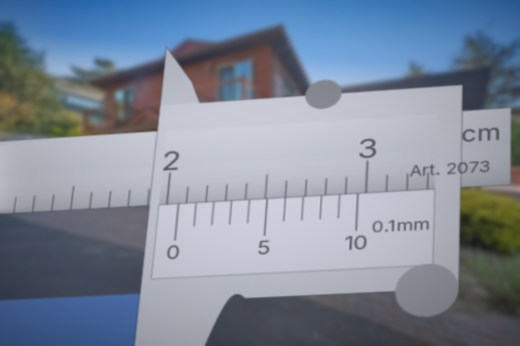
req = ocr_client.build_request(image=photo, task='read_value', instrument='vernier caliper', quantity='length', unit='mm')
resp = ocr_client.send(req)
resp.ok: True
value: 20.6 mm
